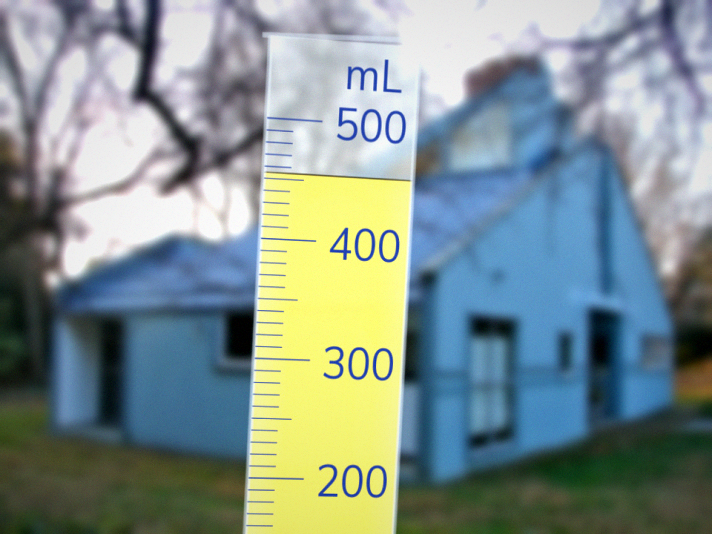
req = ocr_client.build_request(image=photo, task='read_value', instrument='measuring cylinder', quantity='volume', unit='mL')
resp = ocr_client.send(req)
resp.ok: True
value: 455 mL
